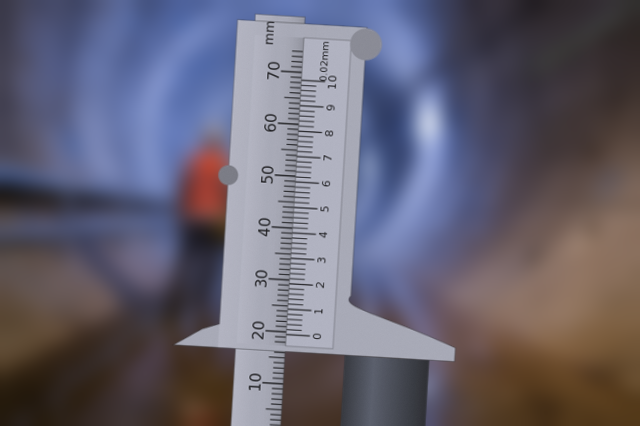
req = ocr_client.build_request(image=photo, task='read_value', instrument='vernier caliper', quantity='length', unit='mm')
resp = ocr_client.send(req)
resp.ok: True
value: 19.5 mm
